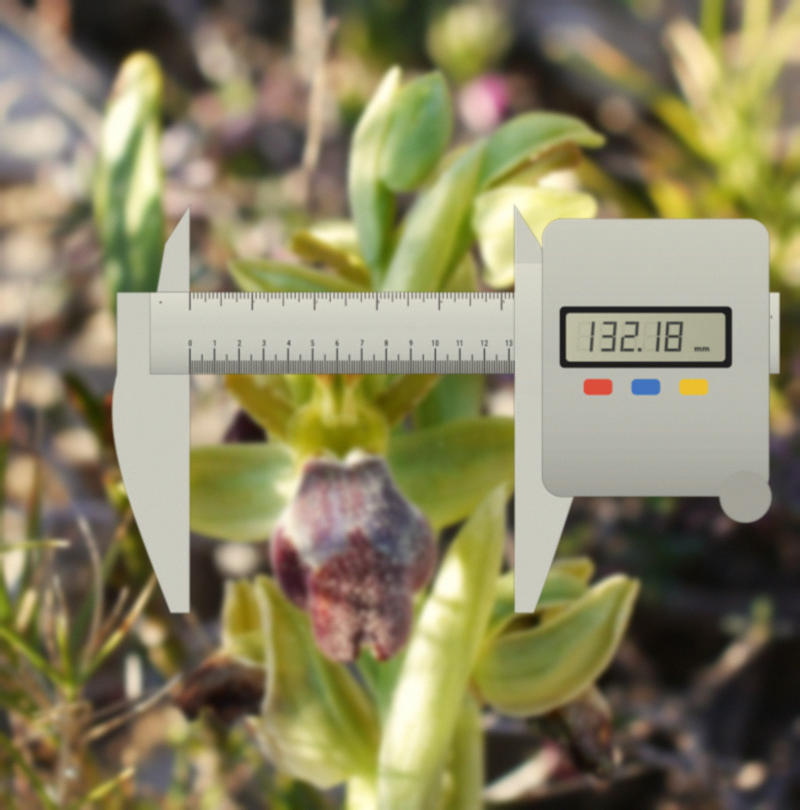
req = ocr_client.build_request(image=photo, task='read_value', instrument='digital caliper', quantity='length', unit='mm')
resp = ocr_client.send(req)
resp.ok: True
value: 132.18 mm
